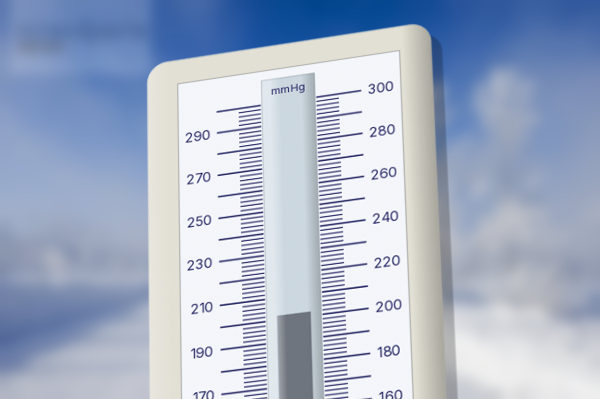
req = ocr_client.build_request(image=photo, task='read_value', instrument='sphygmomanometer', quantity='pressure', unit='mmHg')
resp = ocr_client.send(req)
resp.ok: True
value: 202 mmHg
